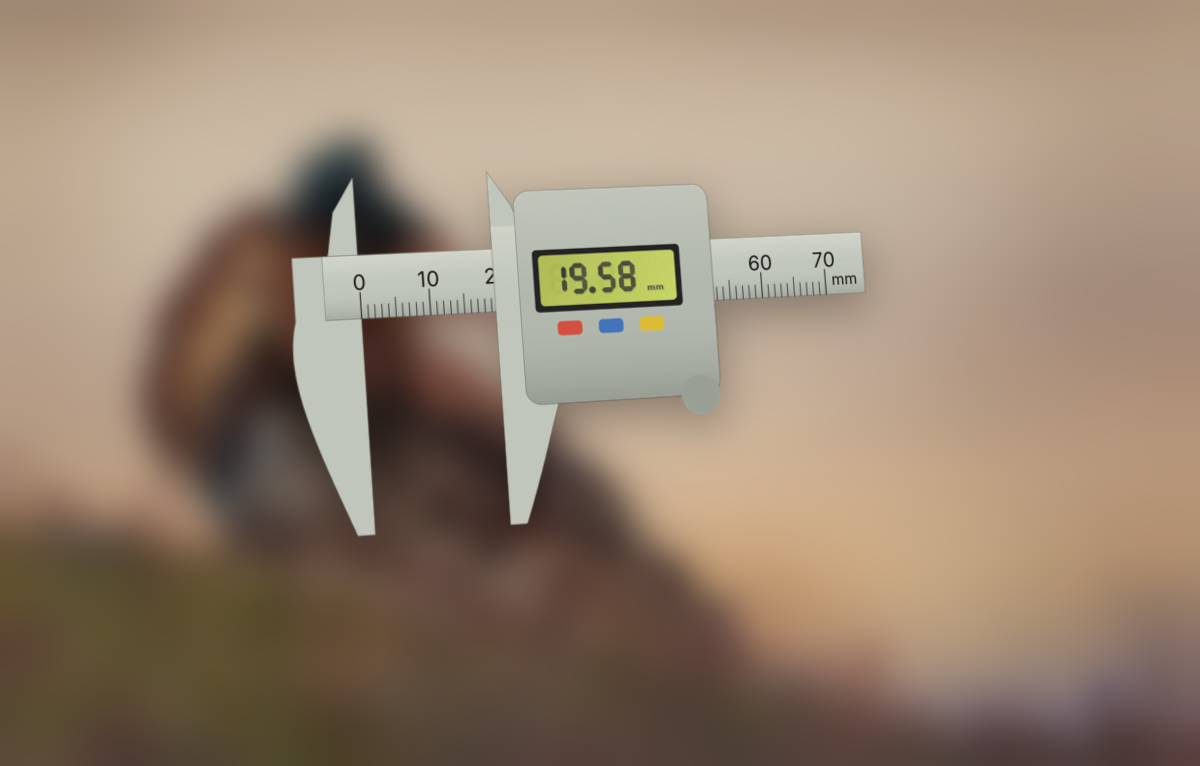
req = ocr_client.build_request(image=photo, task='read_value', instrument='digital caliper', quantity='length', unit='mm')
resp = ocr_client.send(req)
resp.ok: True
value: 19.58 mm
